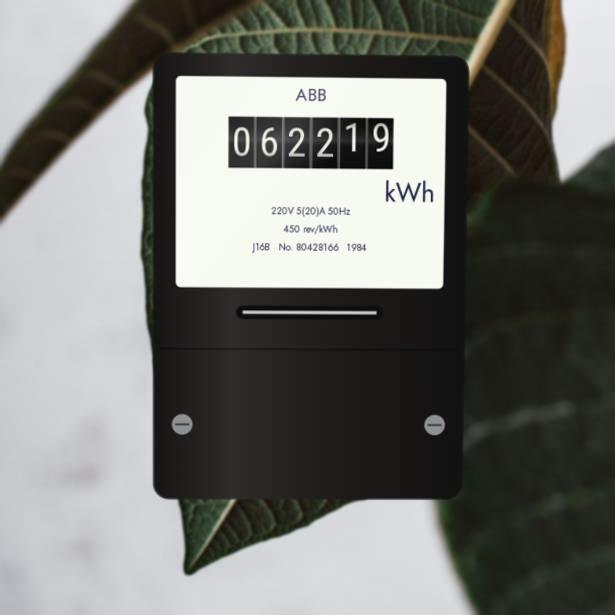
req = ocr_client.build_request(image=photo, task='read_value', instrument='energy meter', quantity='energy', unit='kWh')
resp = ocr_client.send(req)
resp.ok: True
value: 62219 kWh
